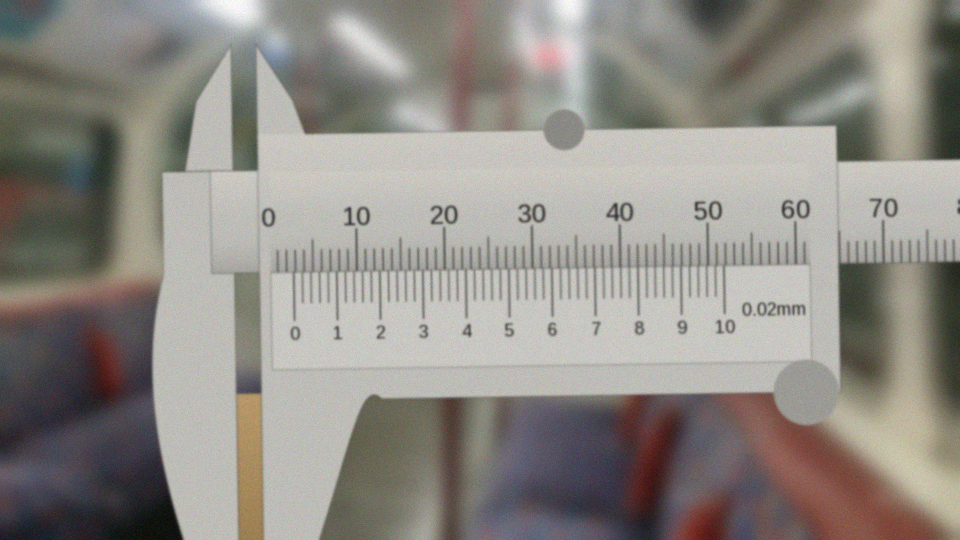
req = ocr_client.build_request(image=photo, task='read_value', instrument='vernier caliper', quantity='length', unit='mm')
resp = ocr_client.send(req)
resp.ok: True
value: 2.8 mm
